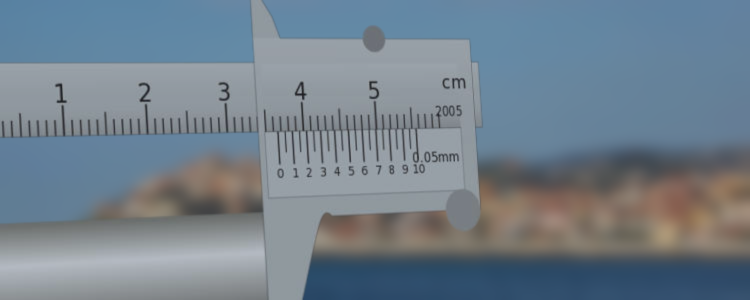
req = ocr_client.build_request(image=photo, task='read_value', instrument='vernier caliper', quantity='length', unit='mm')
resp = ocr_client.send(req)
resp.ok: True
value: 36.6 mm
